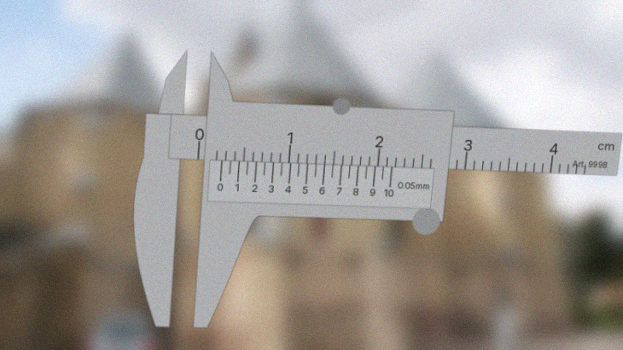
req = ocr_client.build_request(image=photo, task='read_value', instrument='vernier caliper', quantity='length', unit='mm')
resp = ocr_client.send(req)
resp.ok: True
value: 2.6 mm
